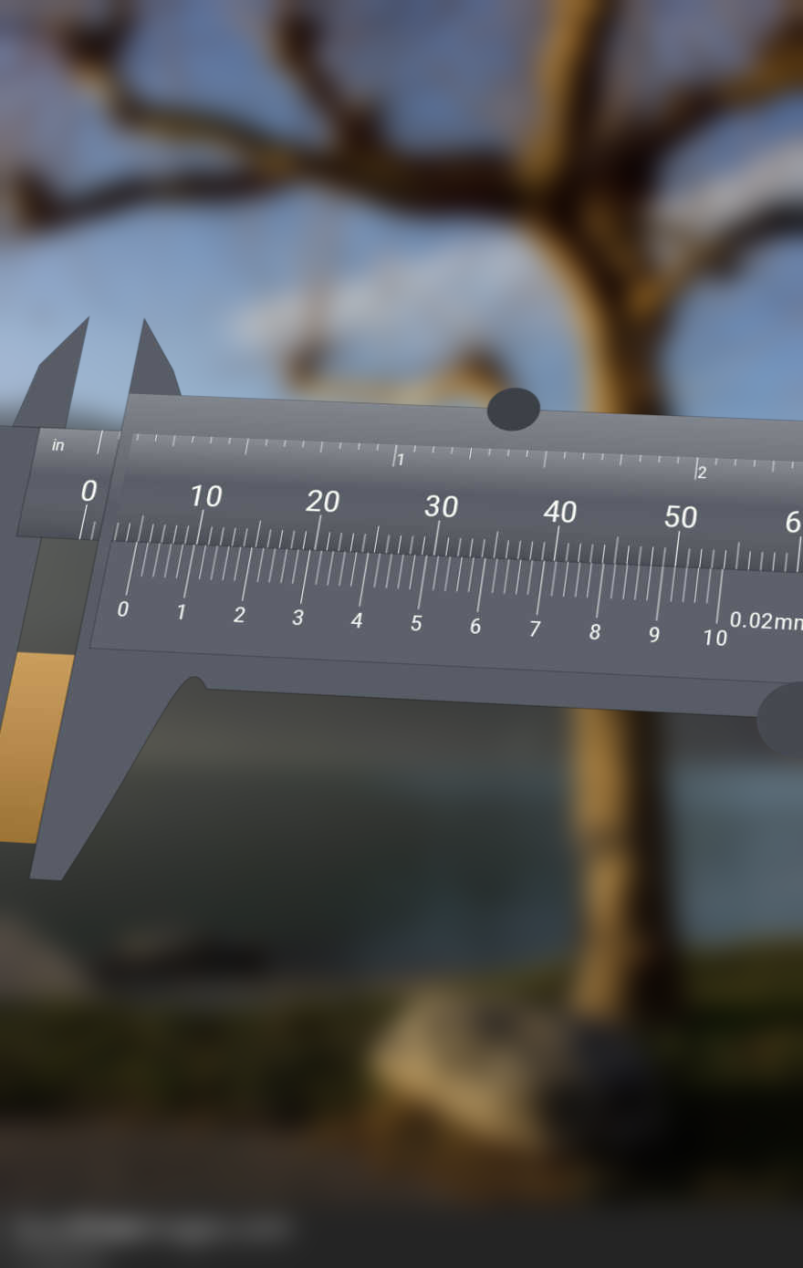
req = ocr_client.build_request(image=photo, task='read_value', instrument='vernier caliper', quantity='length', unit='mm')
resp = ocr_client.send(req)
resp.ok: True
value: 4.9 mm
